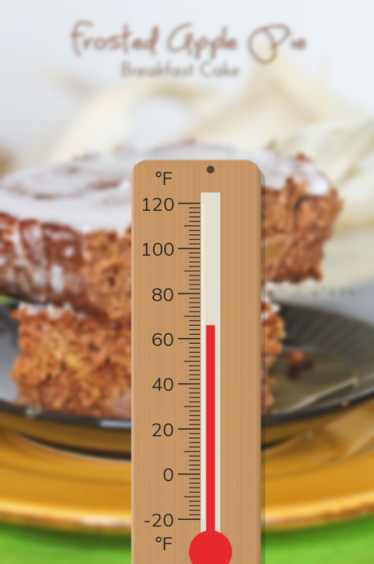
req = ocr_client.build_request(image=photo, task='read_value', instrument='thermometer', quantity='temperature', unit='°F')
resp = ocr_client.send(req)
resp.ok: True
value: 66 °F
